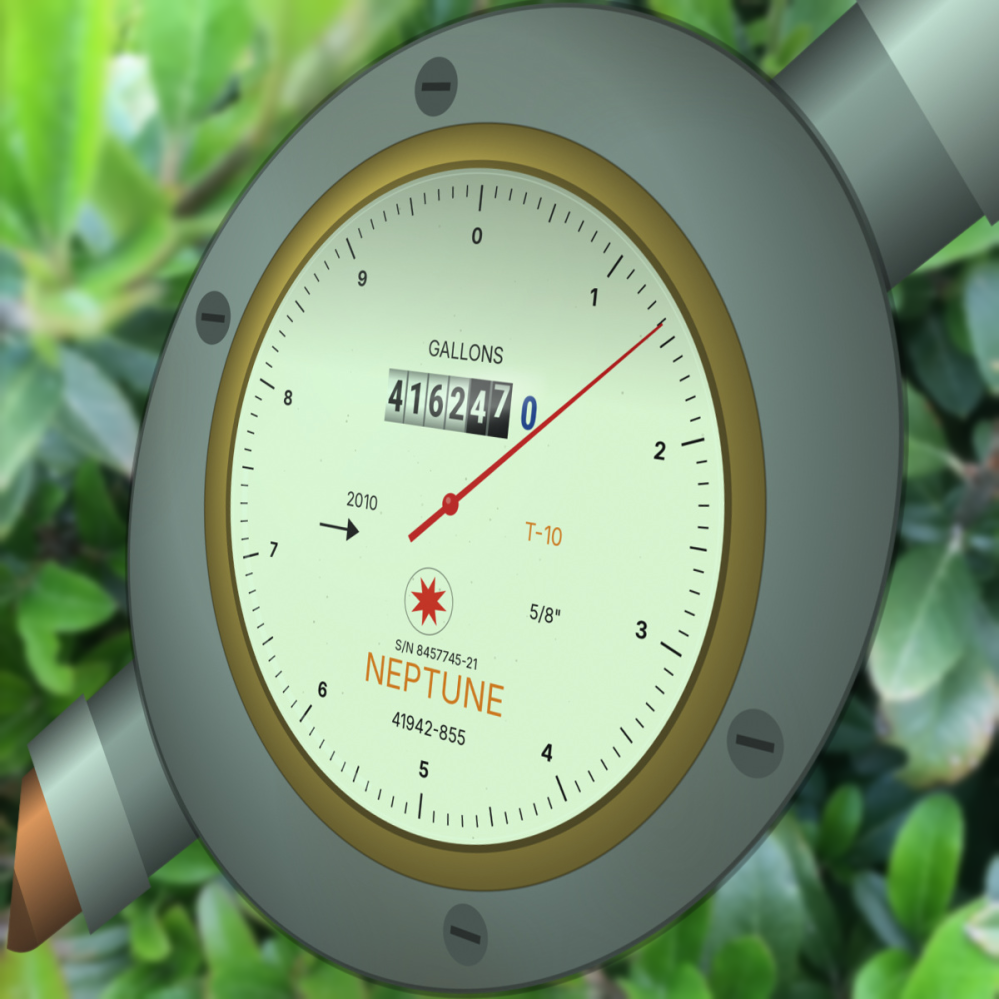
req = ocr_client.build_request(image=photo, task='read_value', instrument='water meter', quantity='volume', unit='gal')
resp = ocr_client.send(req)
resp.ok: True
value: 4162471.4 gal
